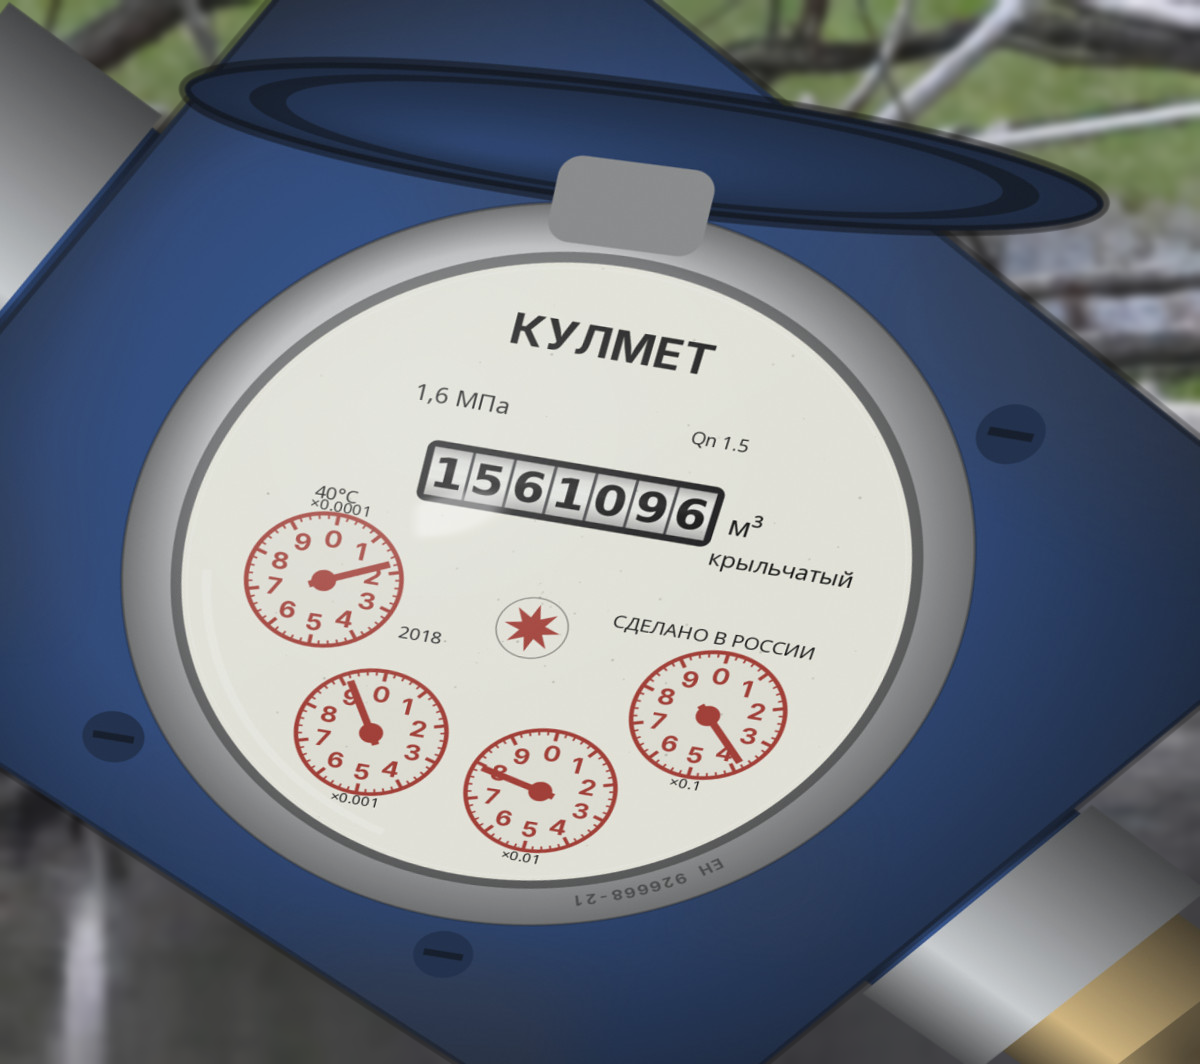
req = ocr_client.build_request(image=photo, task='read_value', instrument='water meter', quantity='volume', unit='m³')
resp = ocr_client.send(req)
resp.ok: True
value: 1561096.3791 m³
